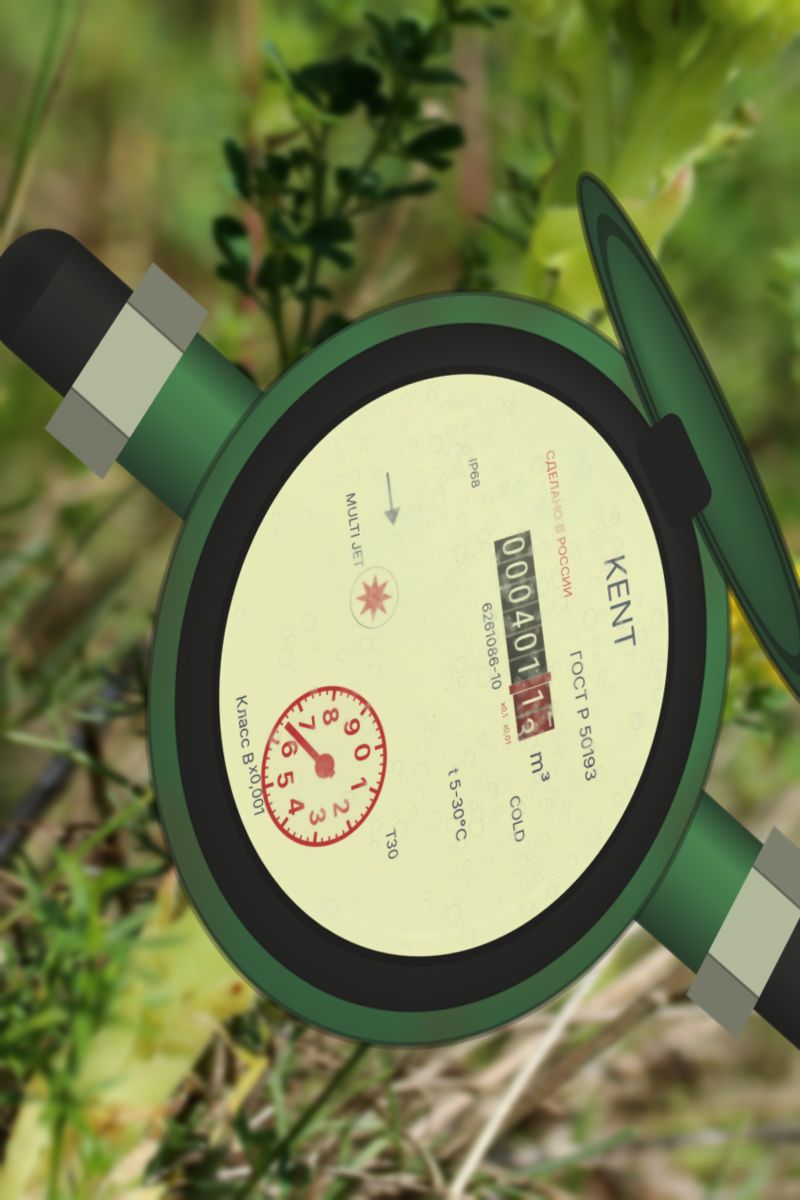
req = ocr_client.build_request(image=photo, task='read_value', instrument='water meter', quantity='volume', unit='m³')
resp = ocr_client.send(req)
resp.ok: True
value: 401.126 m³
